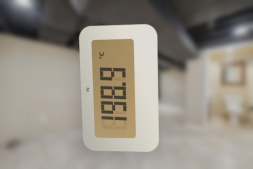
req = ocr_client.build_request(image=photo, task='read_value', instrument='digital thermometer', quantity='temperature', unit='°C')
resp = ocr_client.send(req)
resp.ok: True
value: 198.9 °C
